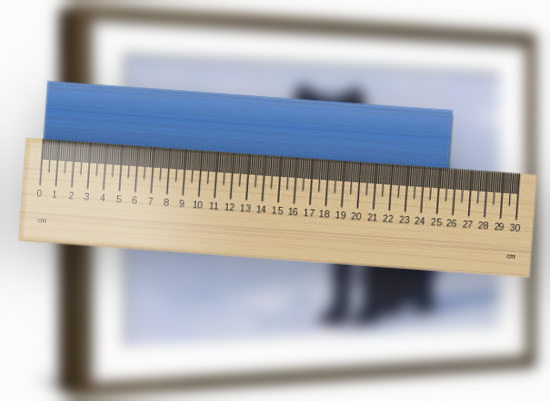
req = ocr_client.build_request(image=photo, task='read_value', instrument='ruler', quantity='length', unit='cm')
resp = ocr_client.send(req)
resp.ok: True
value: 25.5 cm
